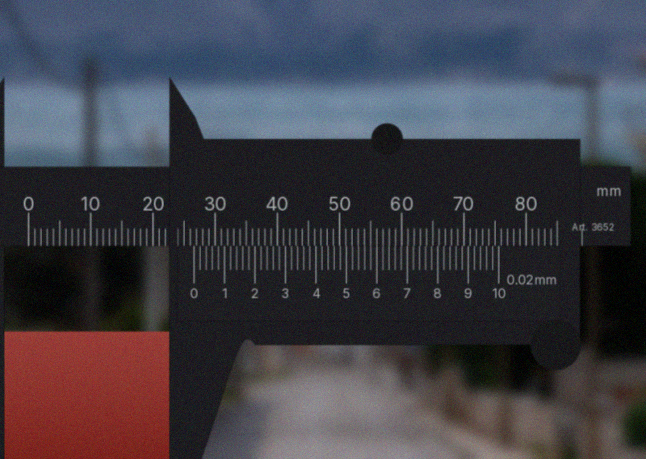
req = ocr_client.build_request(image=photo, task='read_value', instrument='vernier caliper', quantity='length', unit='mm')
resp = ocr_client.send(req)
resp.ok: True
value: 26.6 mm
